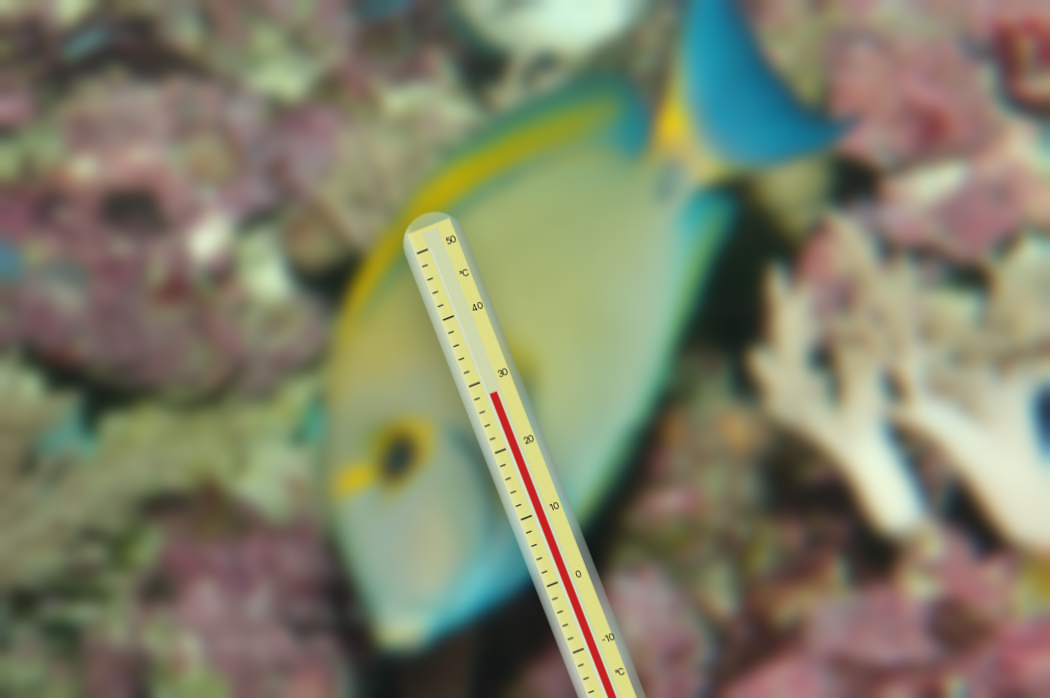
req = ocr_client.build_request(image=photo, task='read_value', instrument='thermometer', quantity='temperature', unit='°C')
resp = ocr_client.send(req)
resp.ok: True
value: 28 °C
